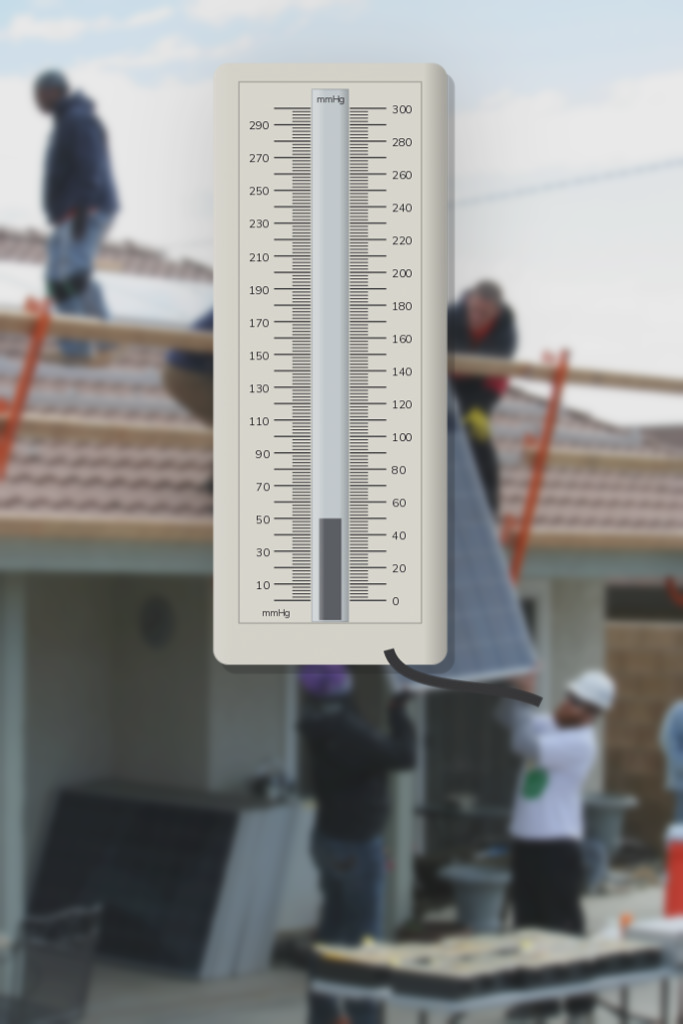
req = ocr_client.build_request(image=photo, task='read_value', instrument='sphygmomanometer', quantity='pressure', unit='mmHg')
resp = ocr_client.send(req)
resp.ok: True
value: 50 mmHg
